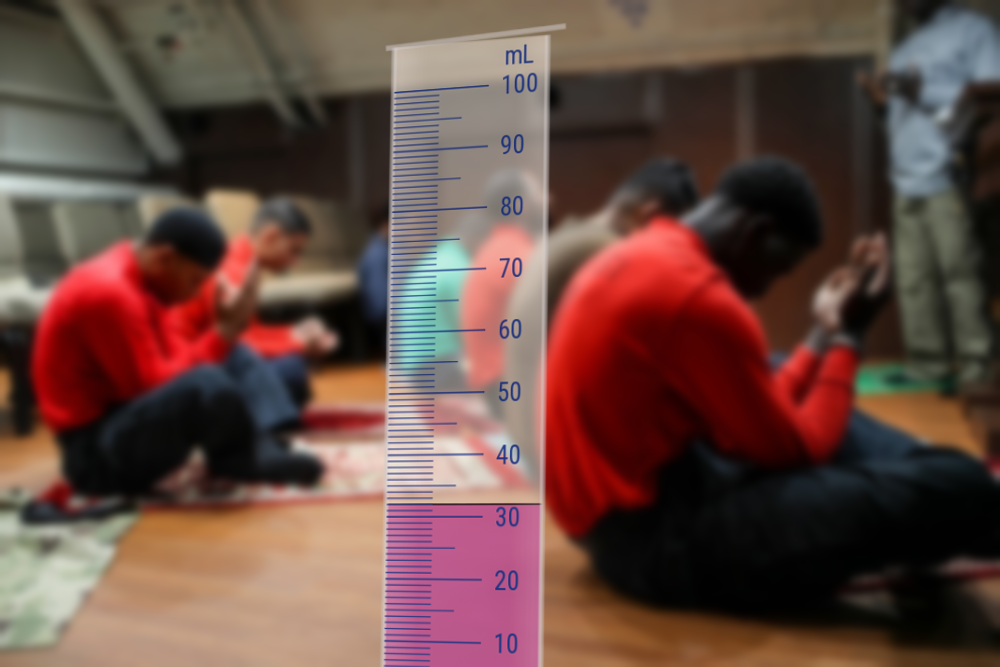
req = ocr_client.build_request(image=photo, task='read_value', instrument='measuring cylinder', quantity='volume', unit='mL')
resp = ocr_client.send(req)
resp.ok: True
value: 32 mL
